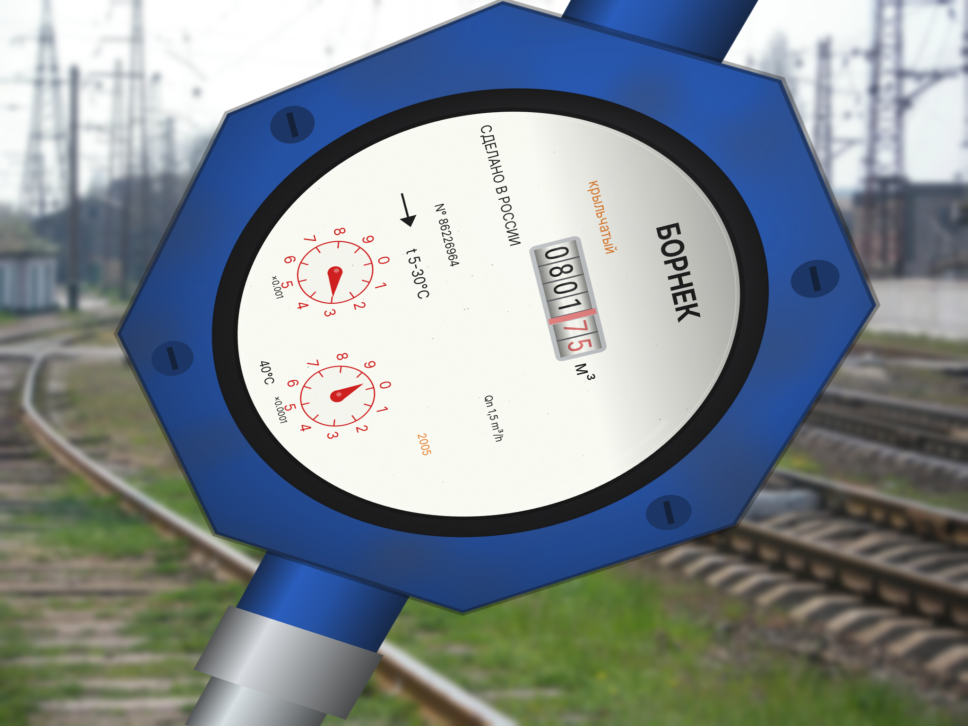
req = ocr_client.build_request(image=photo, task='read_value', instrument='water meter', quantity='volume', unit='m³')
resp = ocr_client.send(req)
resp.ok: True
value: 801.7529 m³
